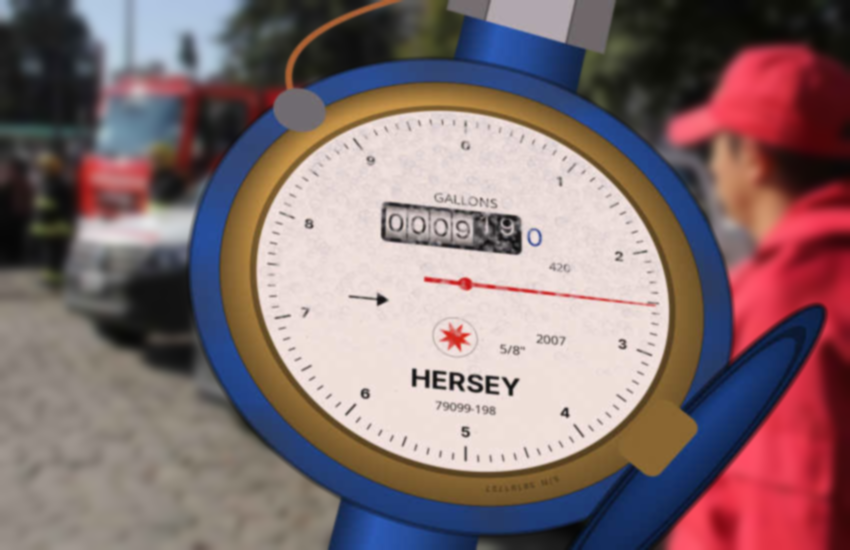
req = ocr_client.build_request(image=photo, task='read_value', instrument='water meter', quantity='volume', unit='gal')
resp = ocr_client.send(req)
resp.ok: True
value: 9192.5 gal
